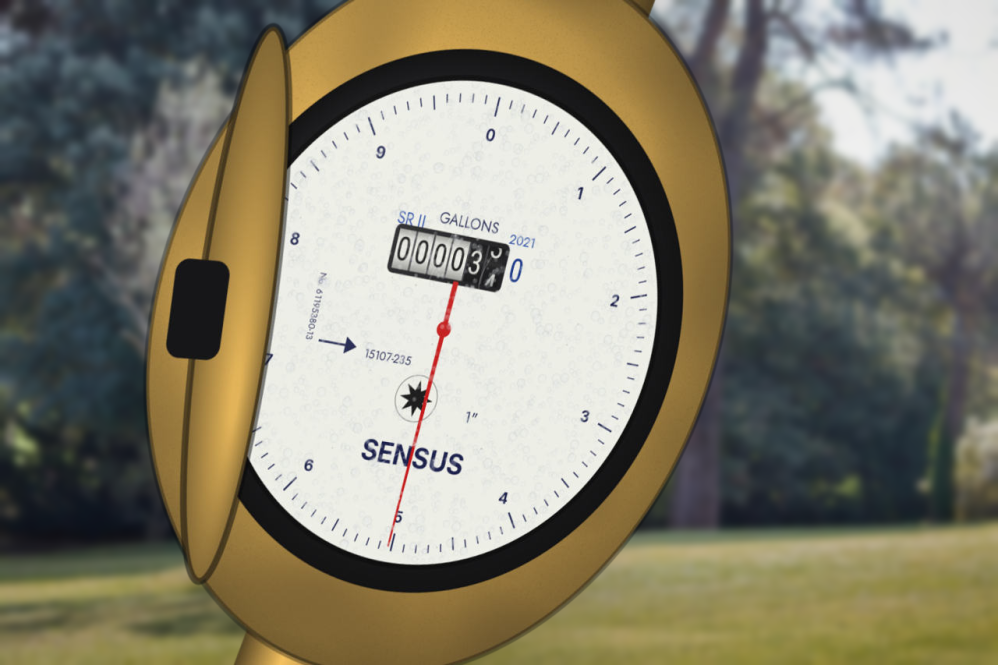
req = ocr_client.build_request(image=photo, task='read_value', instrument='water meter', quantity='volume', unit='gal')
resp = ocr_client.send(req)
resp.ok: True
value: 335.0 gal
